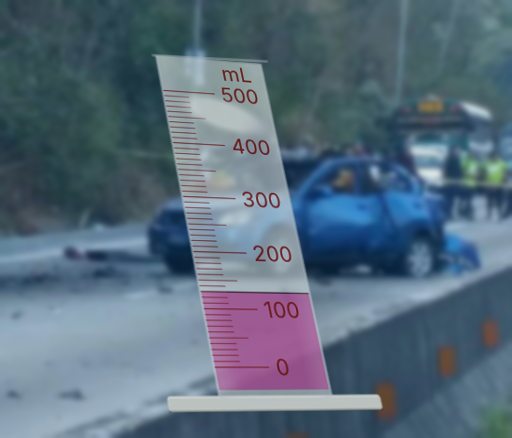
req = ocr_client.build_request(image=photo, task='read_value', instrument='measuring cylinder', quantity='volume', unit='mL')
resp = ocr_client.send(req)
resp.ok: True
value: 130 mL
